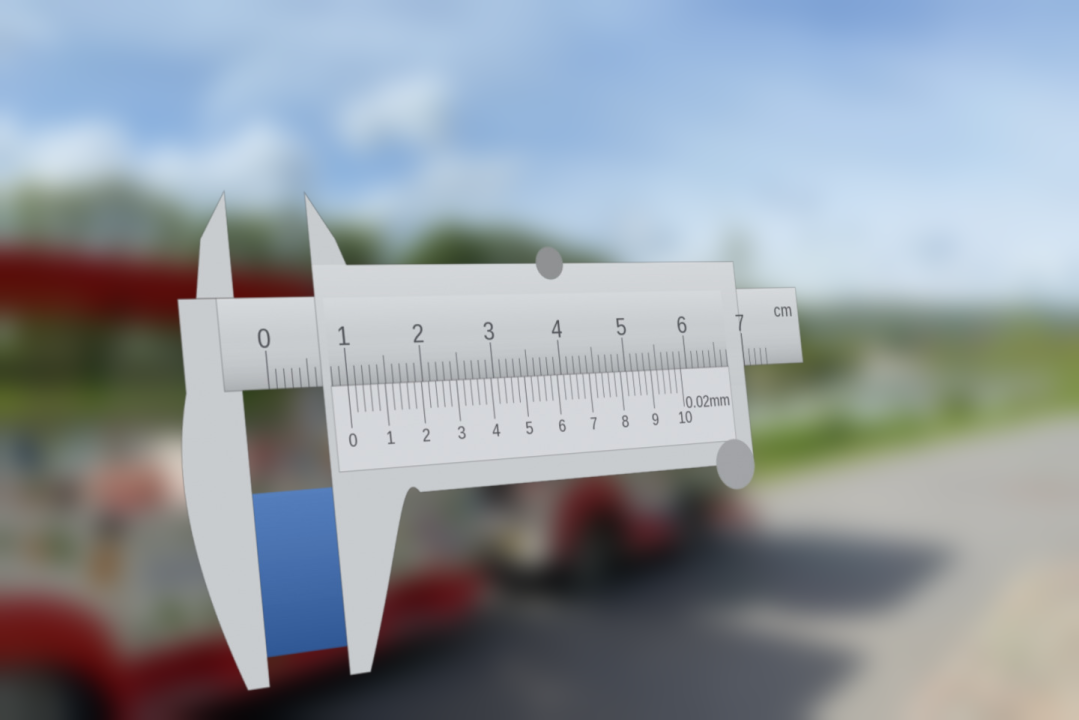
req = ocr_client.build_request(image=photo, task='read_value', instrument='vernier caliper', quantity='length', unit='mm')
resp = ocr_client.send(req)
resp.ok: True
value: 10.0 mm
